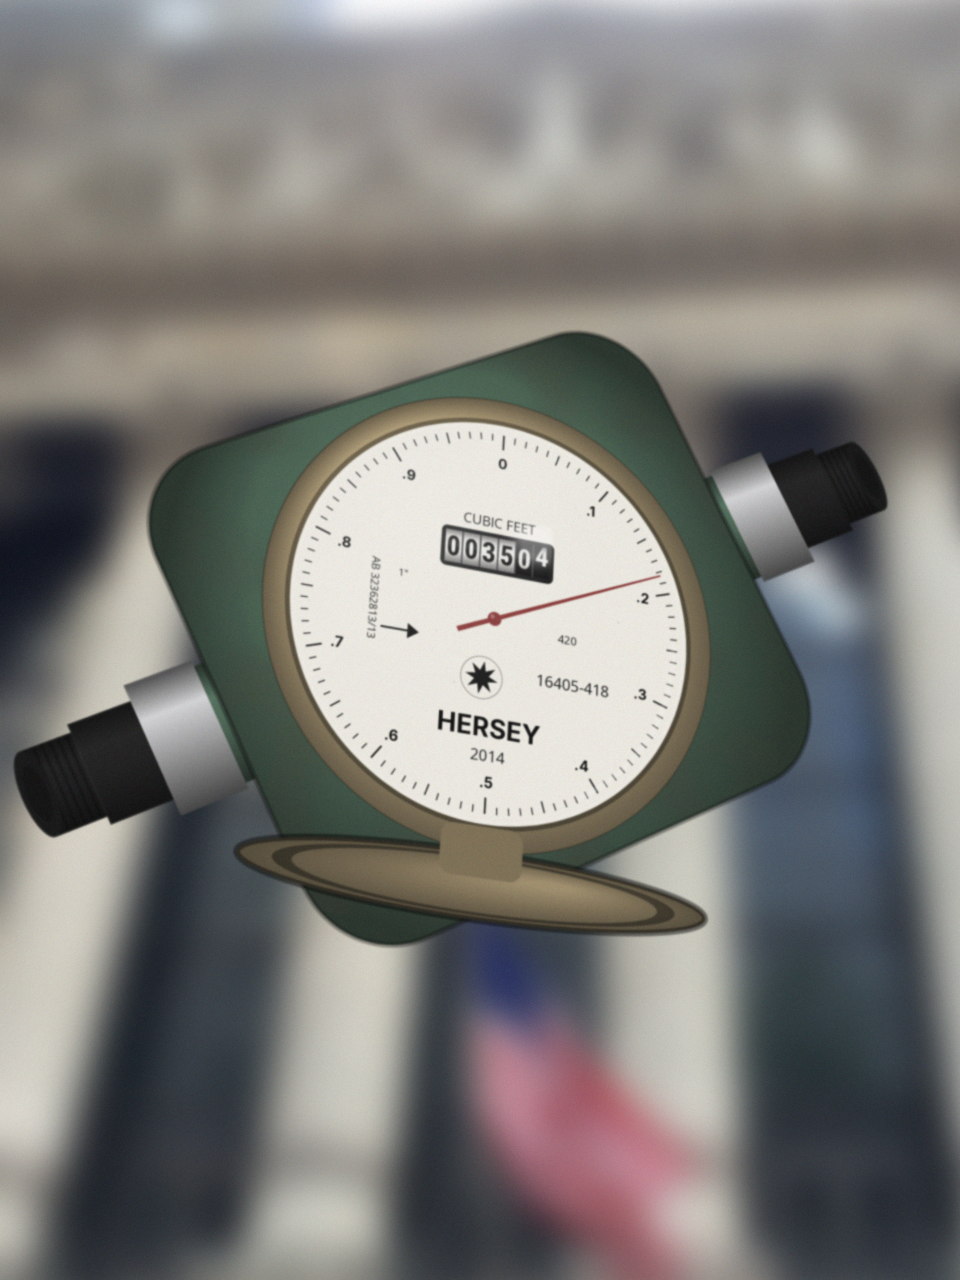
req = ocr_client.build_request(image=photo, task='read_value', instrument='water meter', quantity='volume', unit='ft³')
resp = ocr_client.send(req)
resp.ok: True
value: 3504.18 ft³
